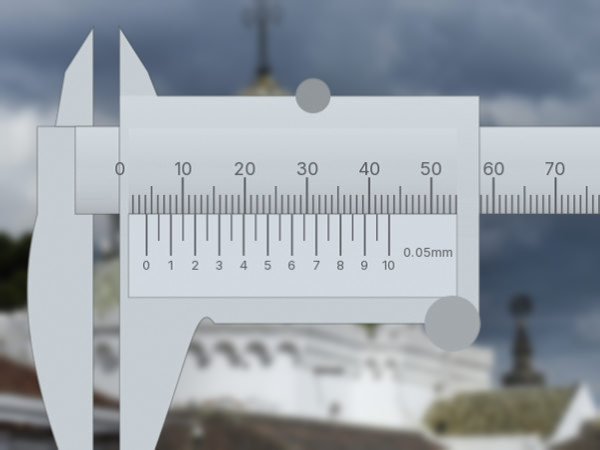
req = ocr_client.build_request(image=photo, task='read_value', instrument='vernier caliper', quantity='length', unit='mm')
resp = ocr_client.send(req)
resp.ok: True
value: 4.2 mm
